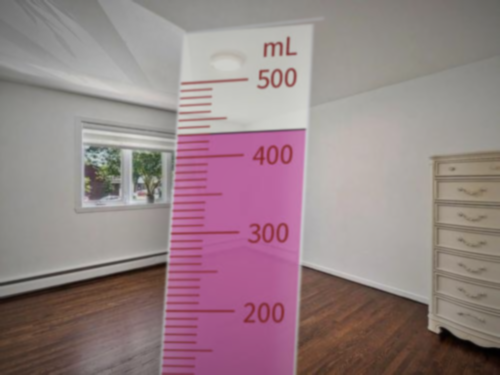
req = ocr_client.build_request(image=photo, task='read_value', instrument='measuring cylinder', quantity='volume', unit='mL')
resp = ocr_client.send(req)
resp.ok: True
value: 430 mL
